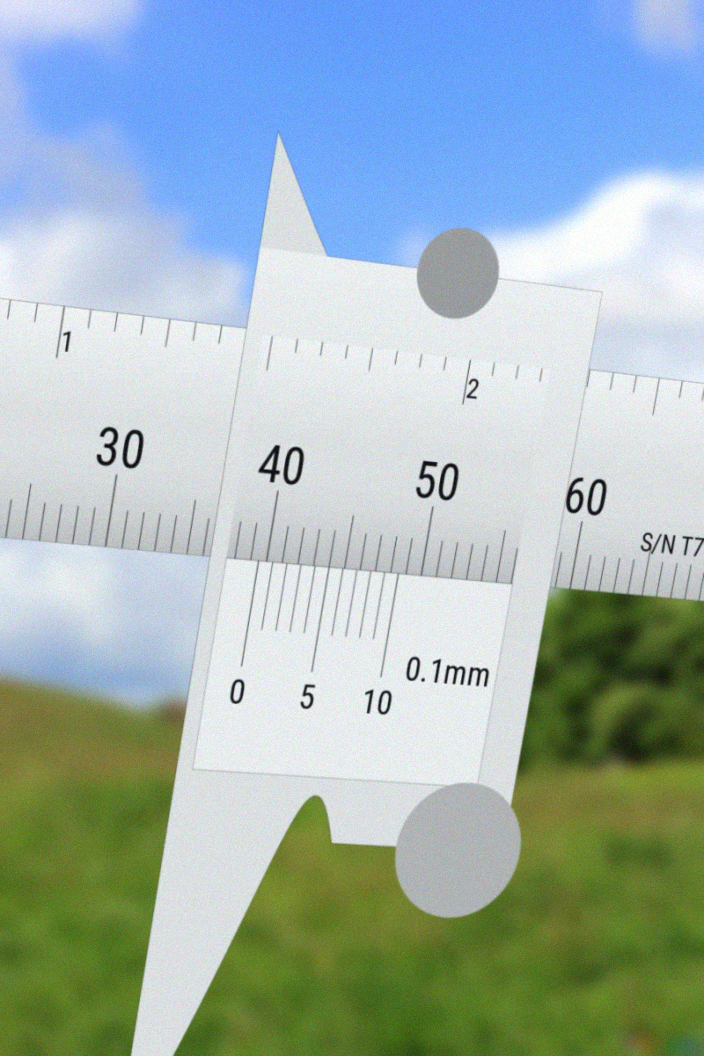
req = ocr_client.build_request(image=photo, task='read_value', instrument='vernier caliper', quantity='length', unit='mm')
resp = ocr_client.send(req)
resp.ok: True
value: 39.5 mm
